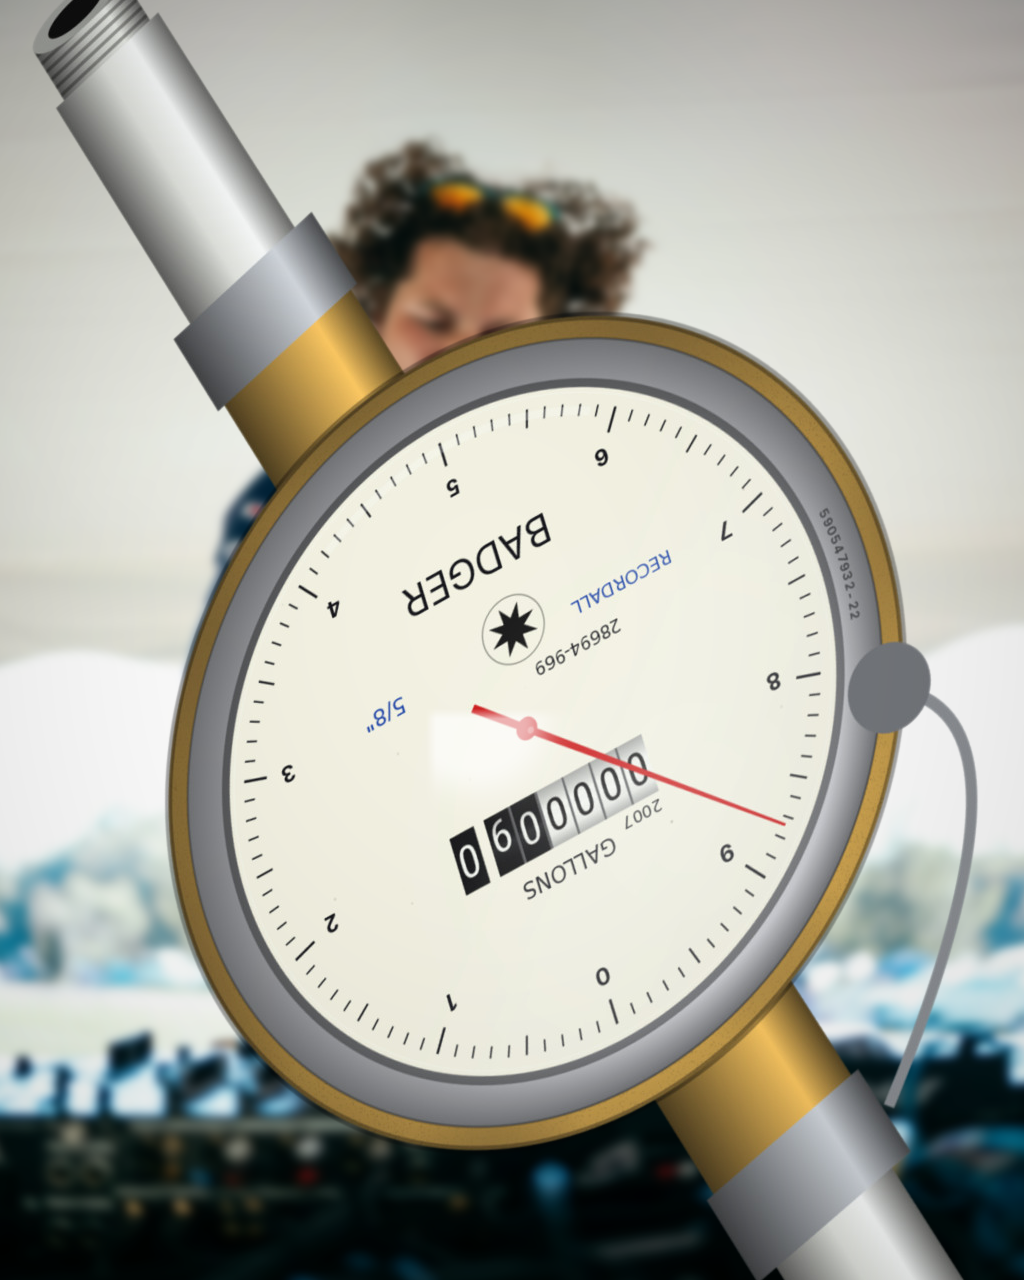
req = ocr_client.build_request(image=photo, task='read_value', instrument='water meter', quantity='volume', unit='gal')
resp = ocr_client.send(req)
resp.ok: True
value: 88.7 gal
